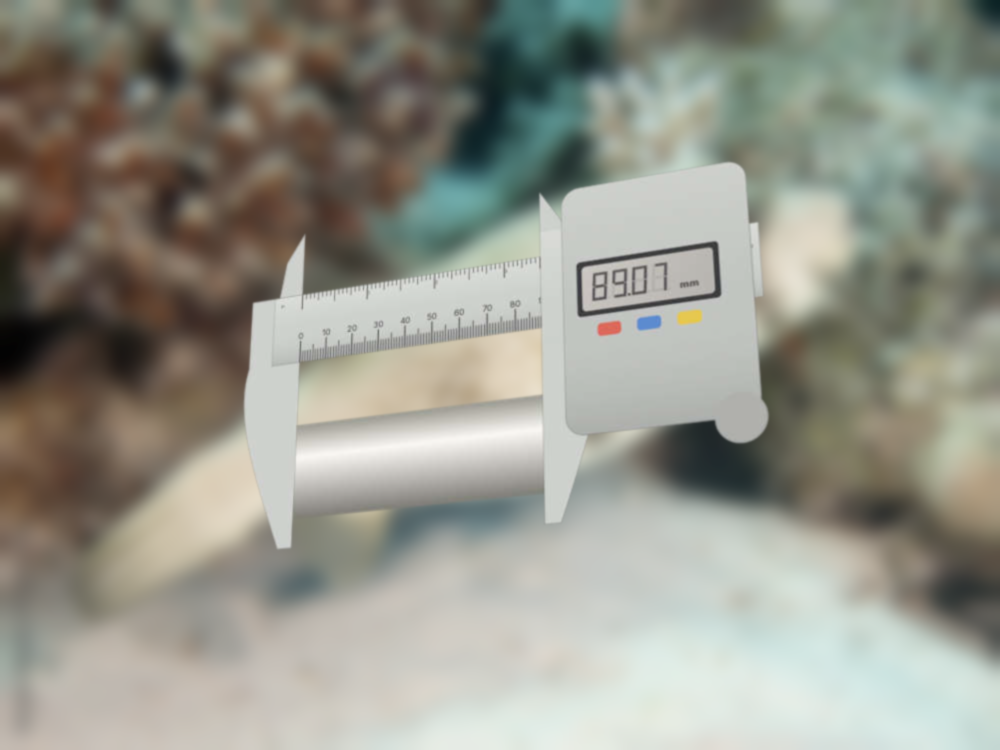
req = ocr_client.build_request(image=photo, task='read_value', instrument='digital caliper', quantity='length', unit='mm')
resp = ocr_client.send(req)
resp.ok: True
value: 89.07 mm
